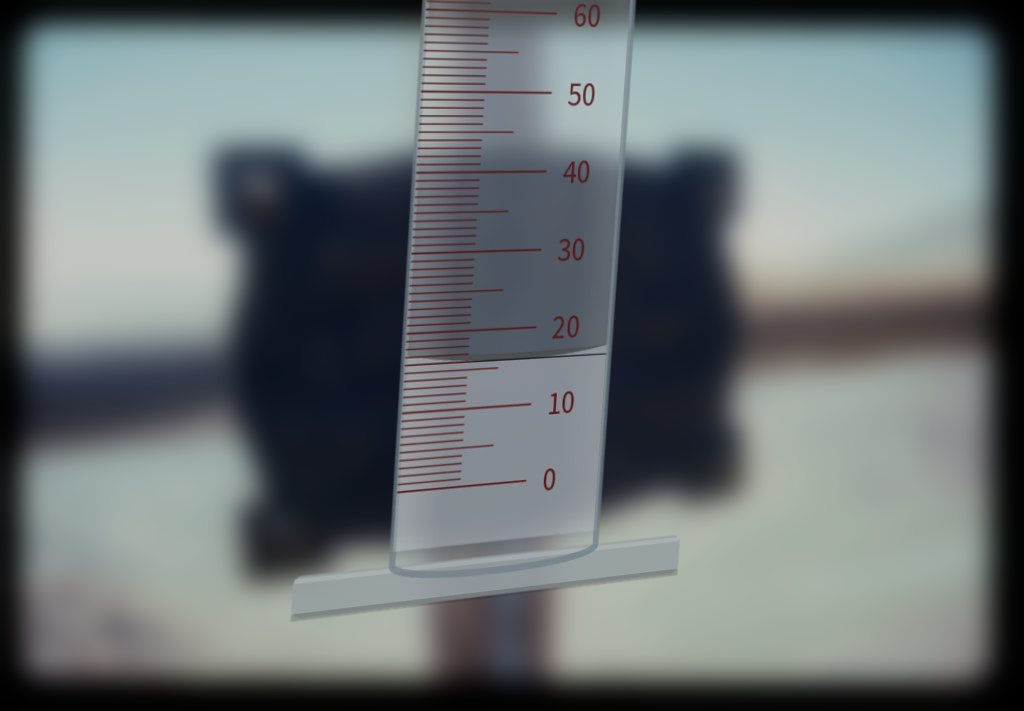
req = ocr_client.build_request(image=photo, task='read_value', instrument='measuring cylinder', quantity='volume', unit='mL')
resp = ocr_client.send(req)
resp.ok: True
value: 16 mL
